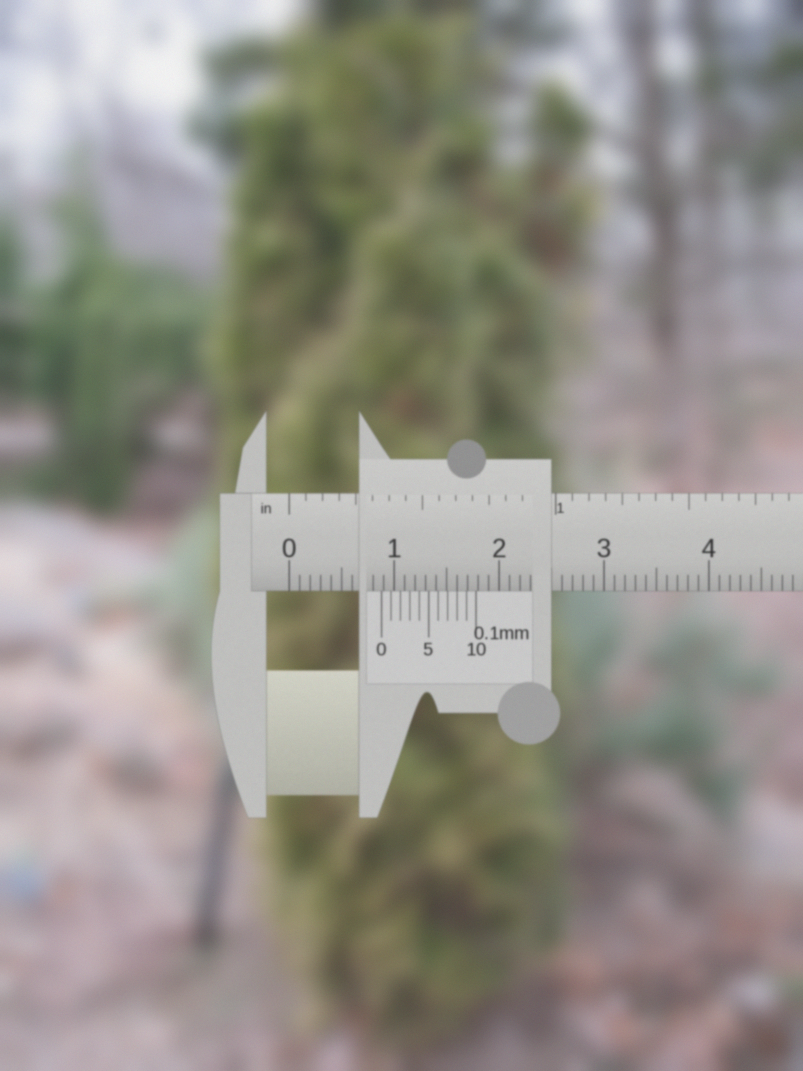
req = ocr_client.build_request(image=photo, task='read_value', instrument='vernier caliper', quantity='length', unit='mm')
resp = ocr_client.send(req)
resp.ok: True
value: 8.8 mm
